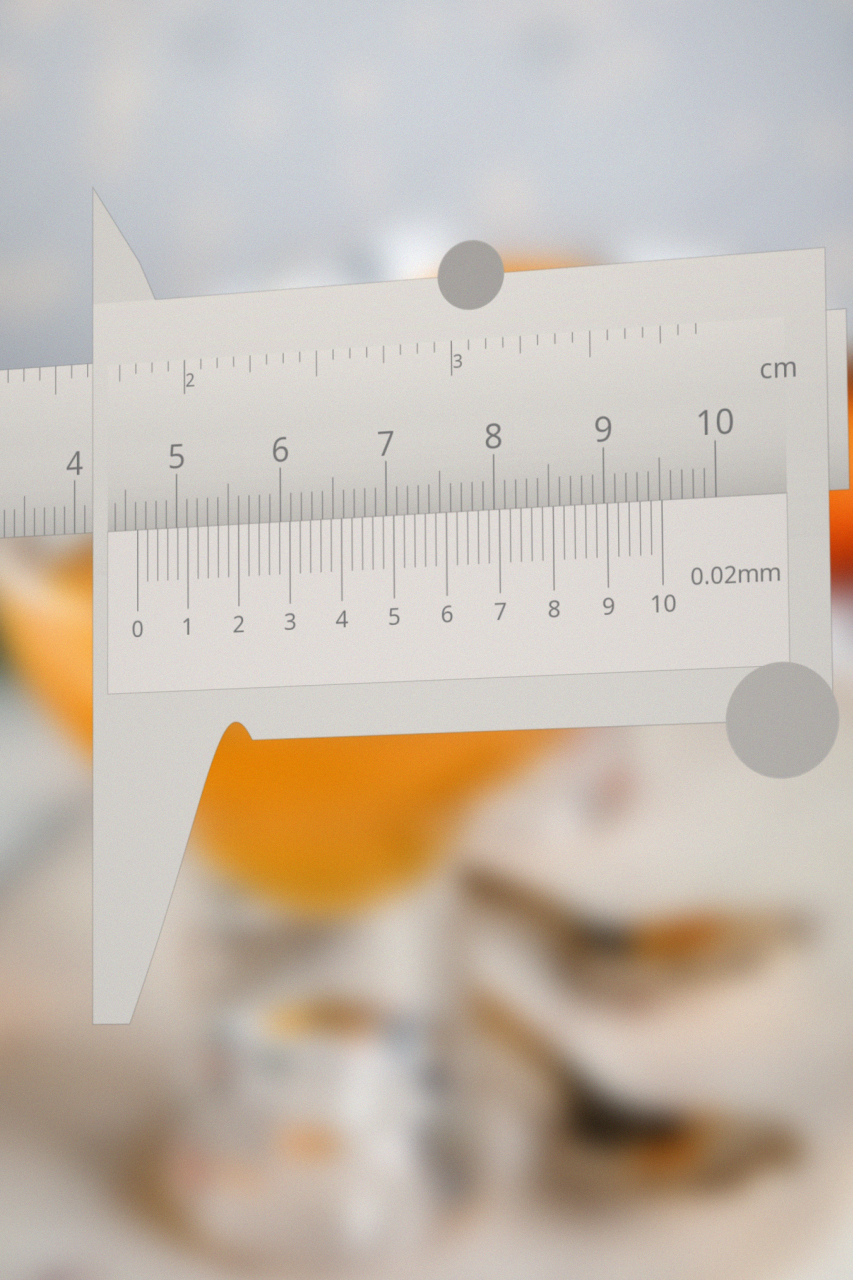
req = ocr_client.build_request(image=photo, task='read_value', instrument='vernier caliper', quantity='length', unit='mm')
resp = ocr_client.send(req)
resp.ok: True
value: 46.2 mm
